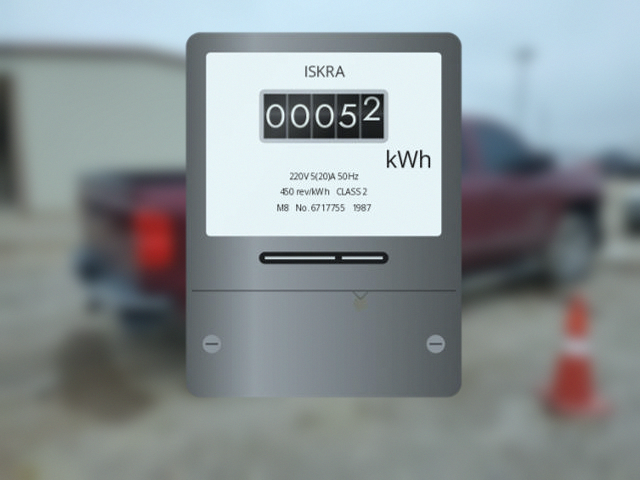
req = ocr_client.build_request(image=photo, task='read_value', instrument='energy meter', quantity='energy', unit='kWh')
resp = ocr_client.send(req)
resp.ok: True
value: 52 kWh
